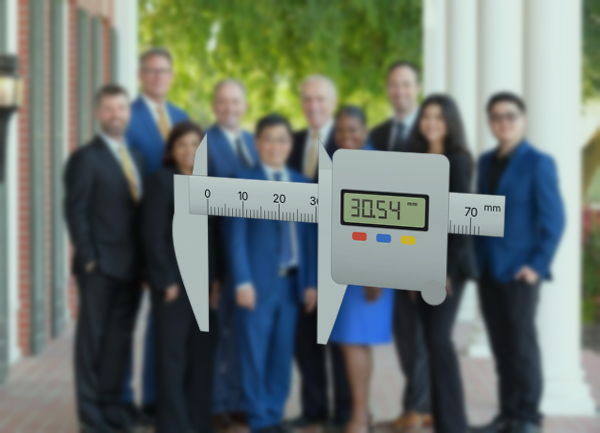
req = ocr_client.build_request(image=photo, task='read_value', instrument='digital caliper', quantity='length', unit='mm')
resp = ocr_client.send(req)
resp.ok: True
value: 30.54 mm
